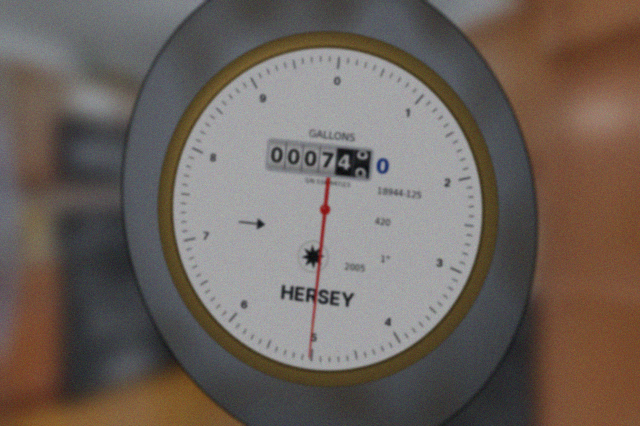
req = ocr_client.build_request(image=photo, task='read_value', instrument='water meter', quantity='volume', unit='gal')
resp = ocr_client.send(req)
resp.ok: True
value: 7485.0 gal
